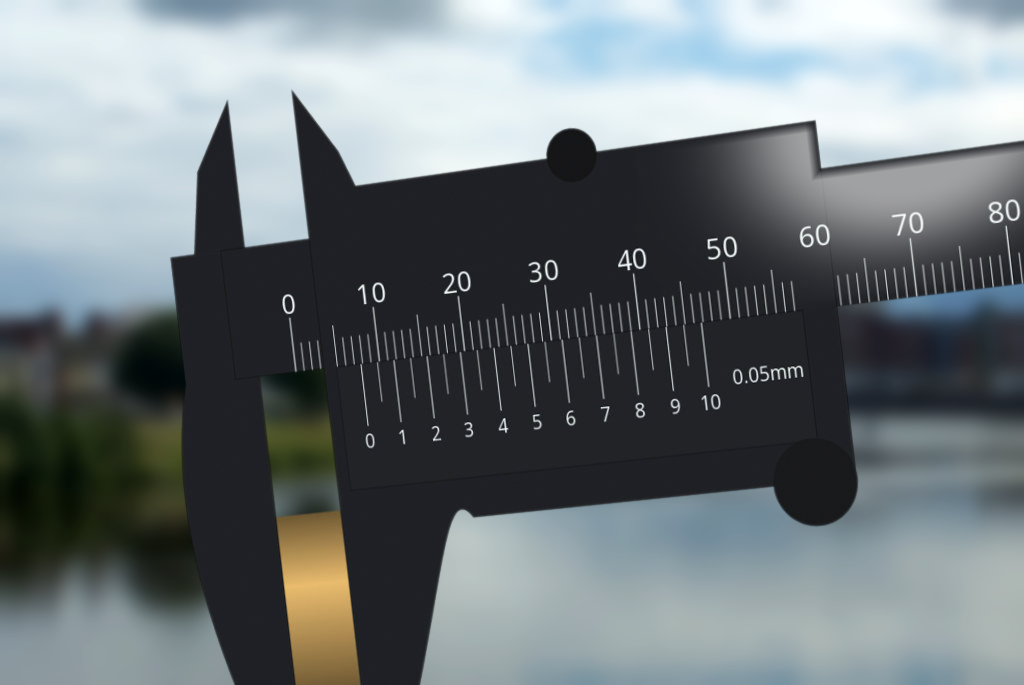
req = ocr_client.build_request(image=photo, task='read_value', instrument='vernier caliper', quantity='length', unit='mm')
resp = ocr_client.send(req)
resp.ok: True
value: 7.8 mm
